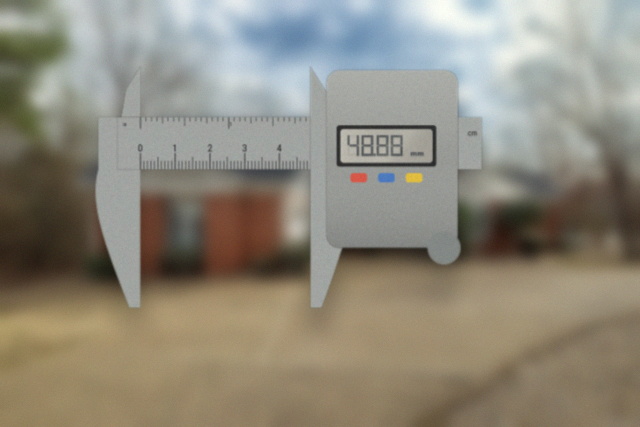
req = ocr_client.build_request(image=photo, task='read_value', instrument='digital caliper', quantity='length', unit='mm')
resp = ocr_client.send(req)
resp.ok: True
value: 48.88 mm
